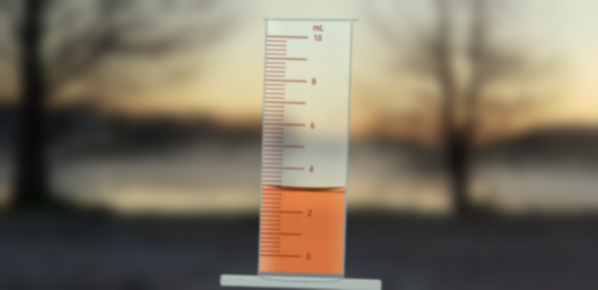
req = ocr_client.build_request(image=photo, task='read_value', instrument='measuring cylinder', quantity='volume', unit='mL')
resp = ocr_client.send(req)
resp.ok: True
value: 3 mL
